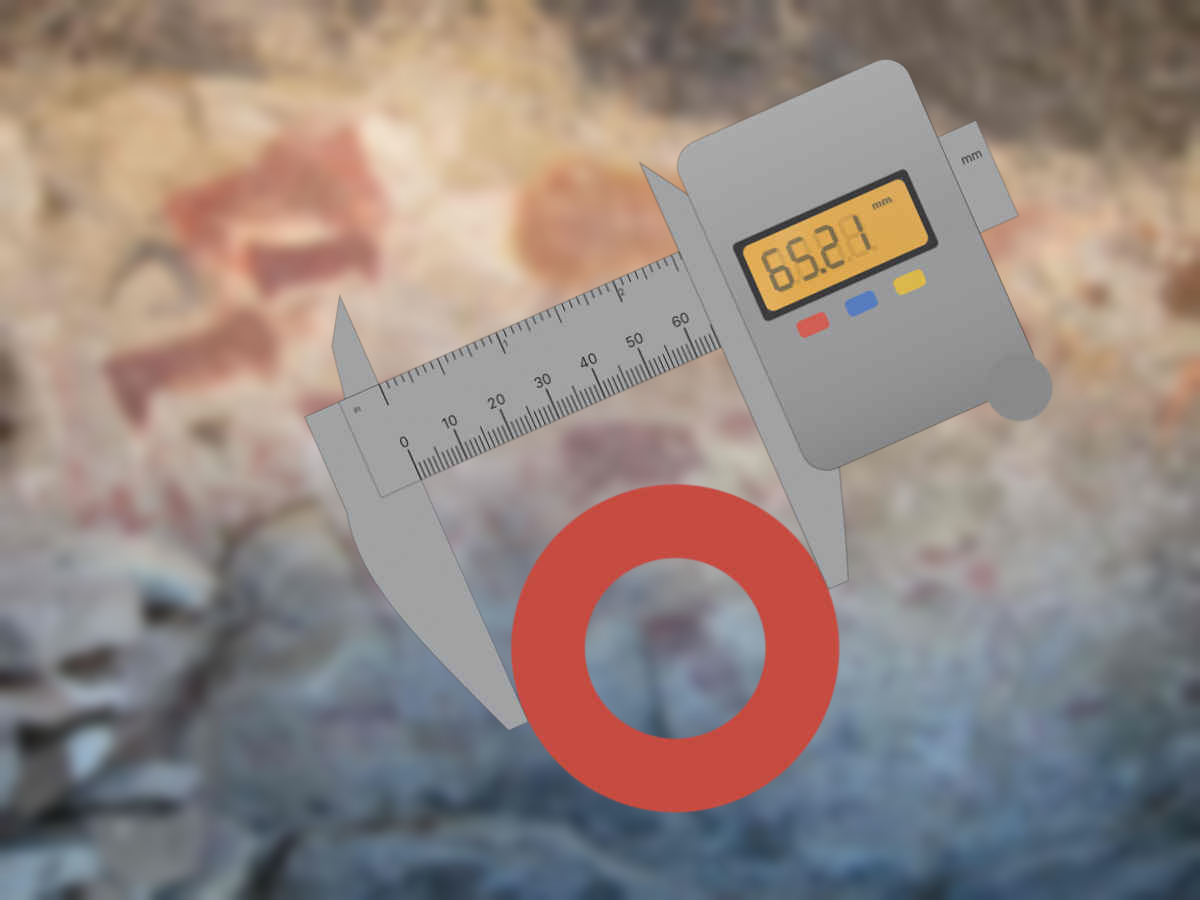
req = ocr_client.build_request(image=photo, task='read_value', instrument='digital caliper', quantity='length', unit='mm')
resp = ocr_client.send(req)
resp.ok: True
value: 65.21 mm
